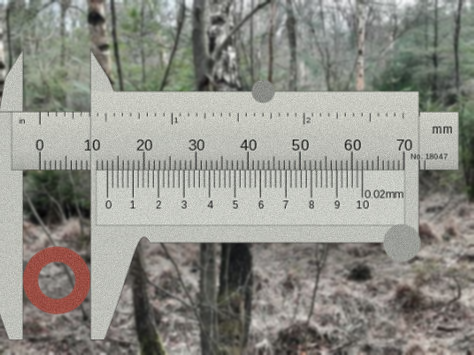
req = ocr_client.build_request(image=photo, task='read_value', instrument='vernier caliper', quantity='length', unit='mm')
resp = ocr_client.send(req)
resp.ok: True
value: 13.0 mm
